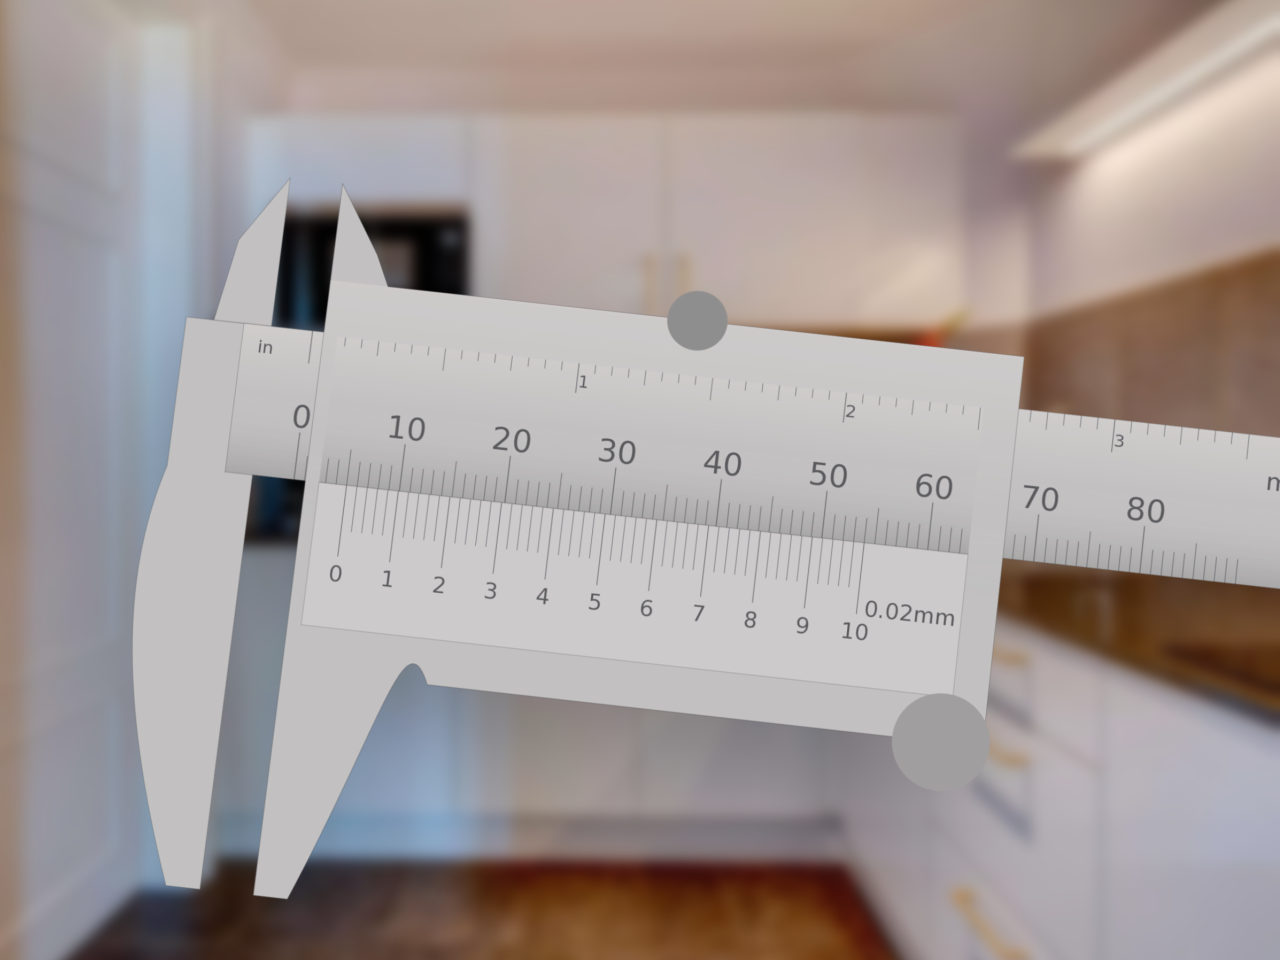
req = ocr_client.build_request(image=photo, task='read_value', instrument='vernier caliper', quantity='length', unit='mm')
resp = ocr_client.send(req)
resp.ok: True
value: 5.0 mm
